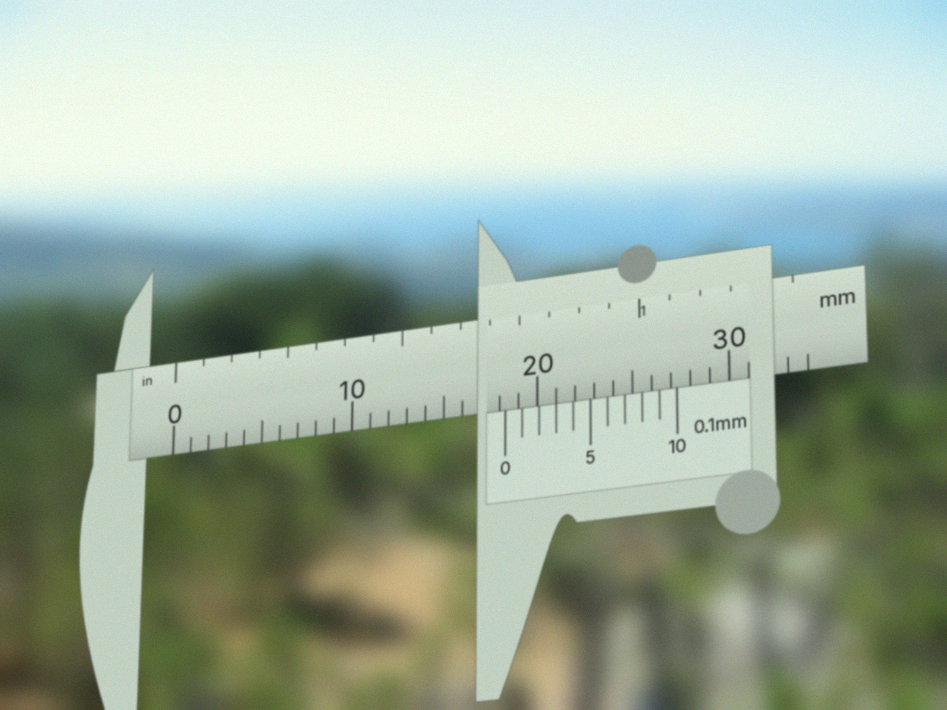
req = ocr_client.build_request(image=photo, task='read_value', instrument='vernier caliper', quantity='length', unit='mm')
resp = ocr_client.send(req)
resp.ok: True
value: 18.3 mm
